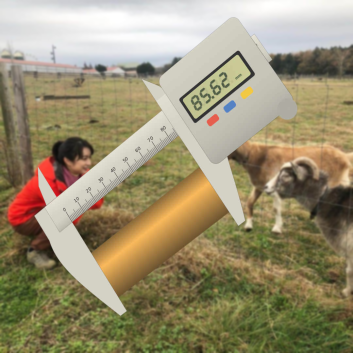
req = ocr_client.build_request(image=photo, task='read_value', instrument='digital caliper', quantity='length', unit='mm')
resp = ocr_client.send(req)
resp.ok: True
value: 85.62 mm
